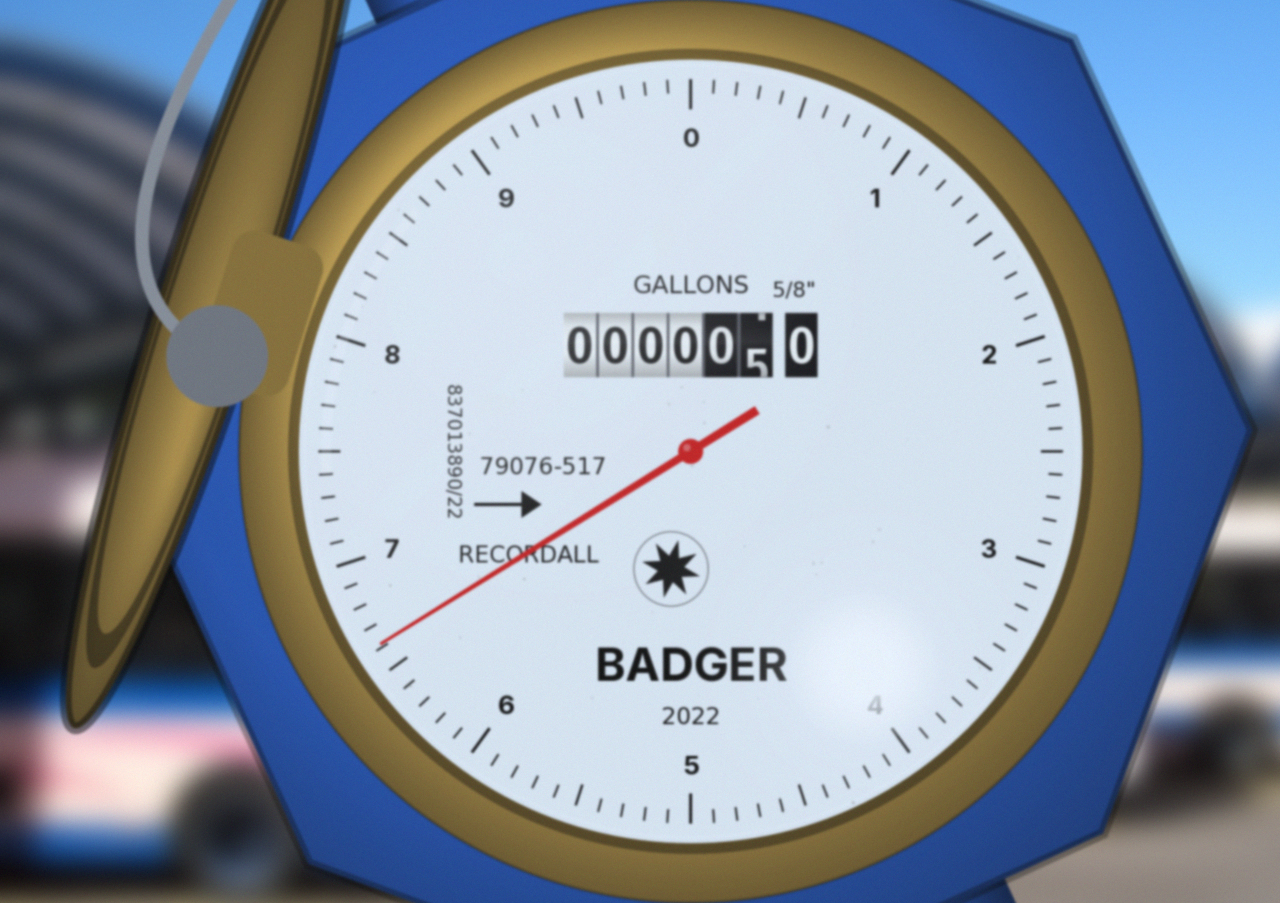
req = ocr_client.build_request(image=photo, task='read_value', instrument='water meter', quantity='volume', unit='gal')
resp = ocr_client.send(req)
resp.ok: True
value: 46.6 gal
